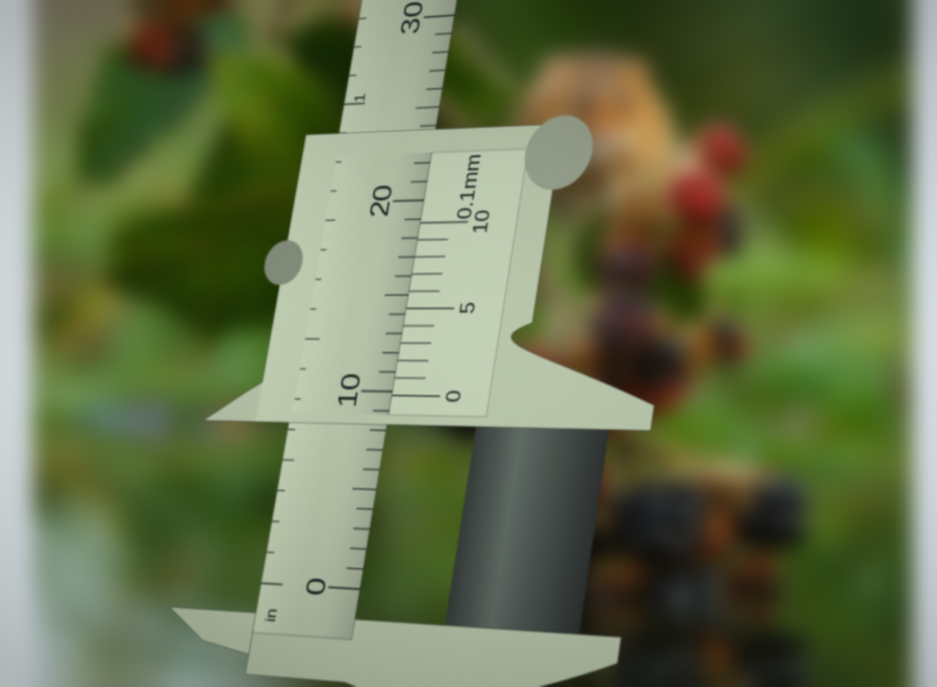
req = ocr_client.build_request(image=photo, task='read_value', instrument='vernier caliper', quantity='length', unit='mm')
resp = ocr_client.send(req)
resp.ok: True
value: 9.8 mm
